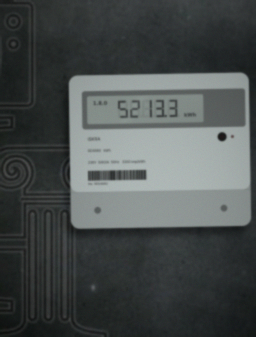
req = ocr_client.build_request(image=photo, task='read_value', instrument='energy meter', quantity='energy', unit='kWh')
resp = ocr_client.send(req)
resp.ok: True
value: 5213.3 kWh
